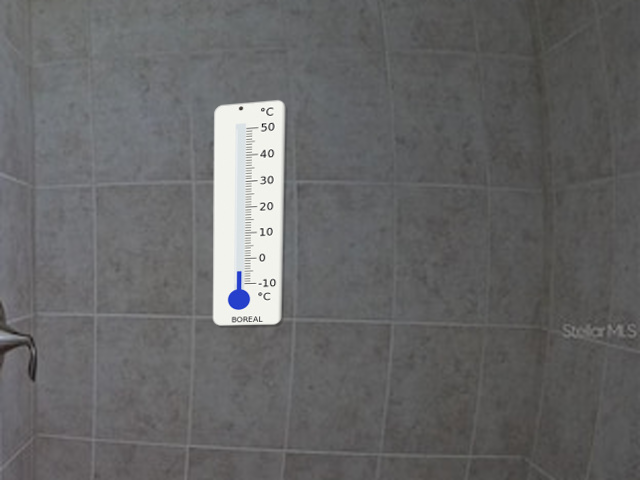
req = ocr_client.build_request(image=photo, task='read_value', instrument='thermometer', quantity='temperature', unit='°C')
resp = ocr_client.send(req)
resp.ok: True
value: -5 °C
